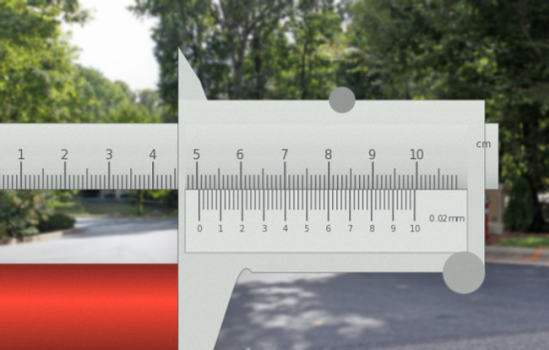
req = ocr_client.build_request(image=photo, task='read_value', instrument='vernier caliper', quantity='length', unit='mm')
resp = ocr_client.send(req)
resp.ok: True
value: 50.5 mm
